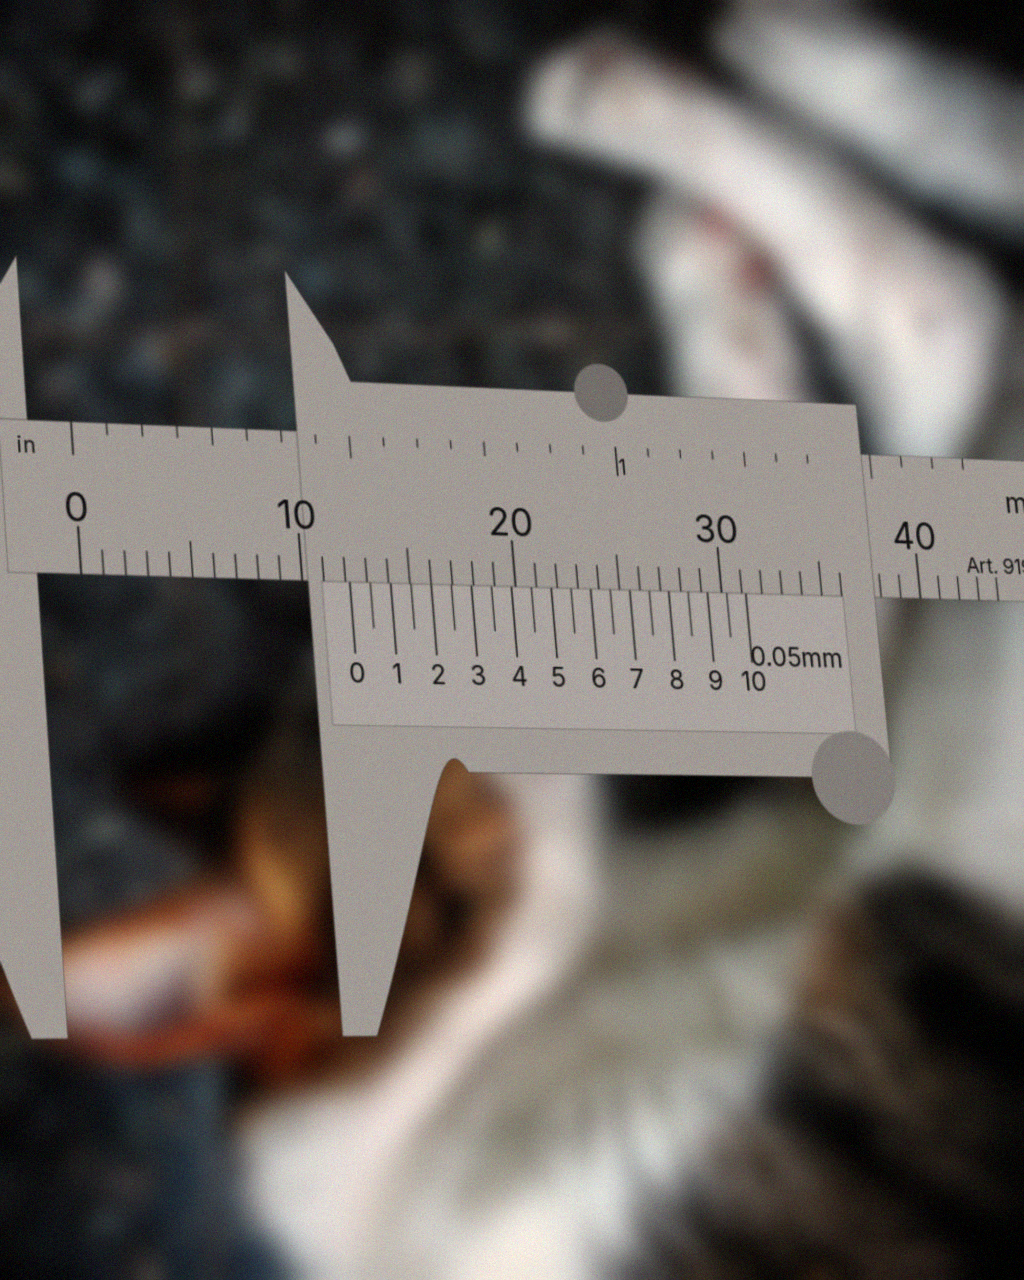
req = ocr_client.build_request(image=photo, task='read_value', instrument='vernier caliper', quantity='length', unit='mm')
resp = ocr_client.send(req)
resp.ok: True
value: 12.2 mm
